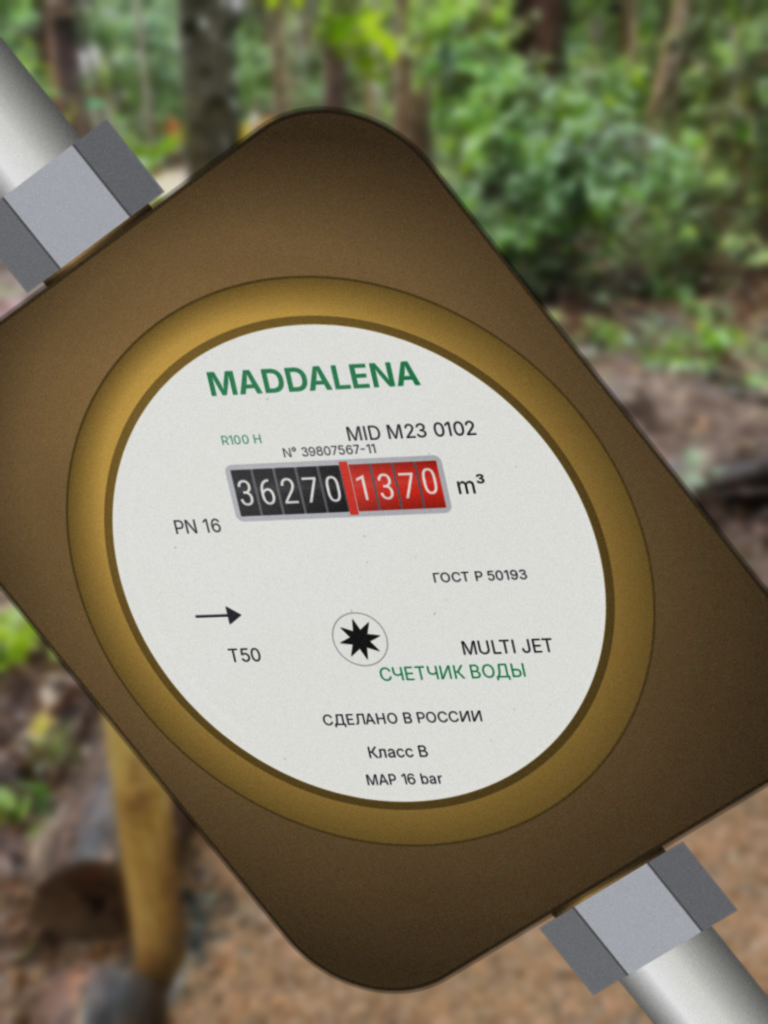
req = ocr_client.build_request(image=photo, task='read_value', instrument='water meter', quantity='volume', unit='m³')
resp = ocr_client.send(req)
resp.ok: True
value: 36270.1370 m³
